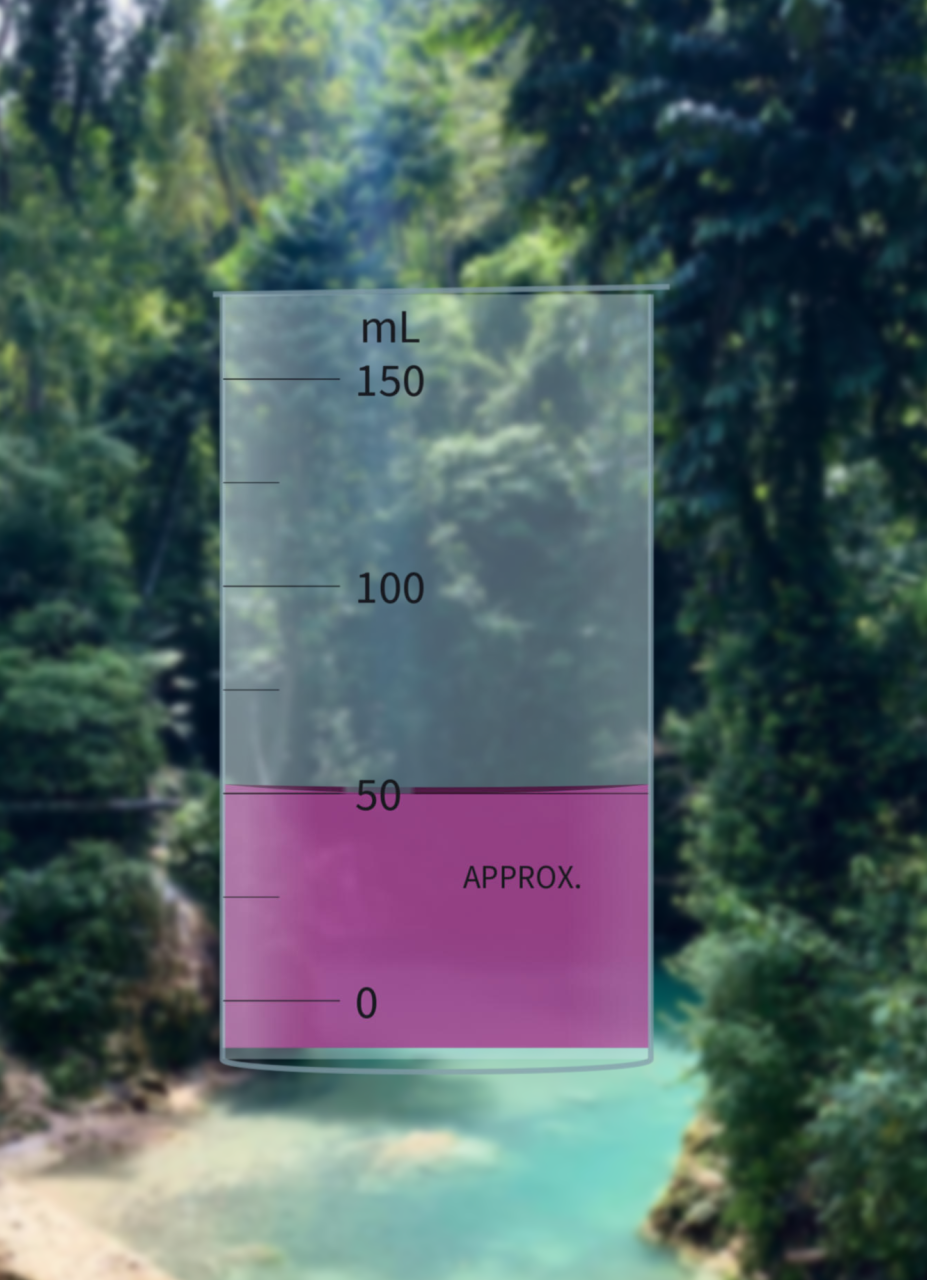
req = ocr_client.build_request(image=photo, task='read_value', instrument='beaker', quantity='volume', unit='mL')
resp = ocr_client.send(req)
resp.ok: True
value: 50 mL
